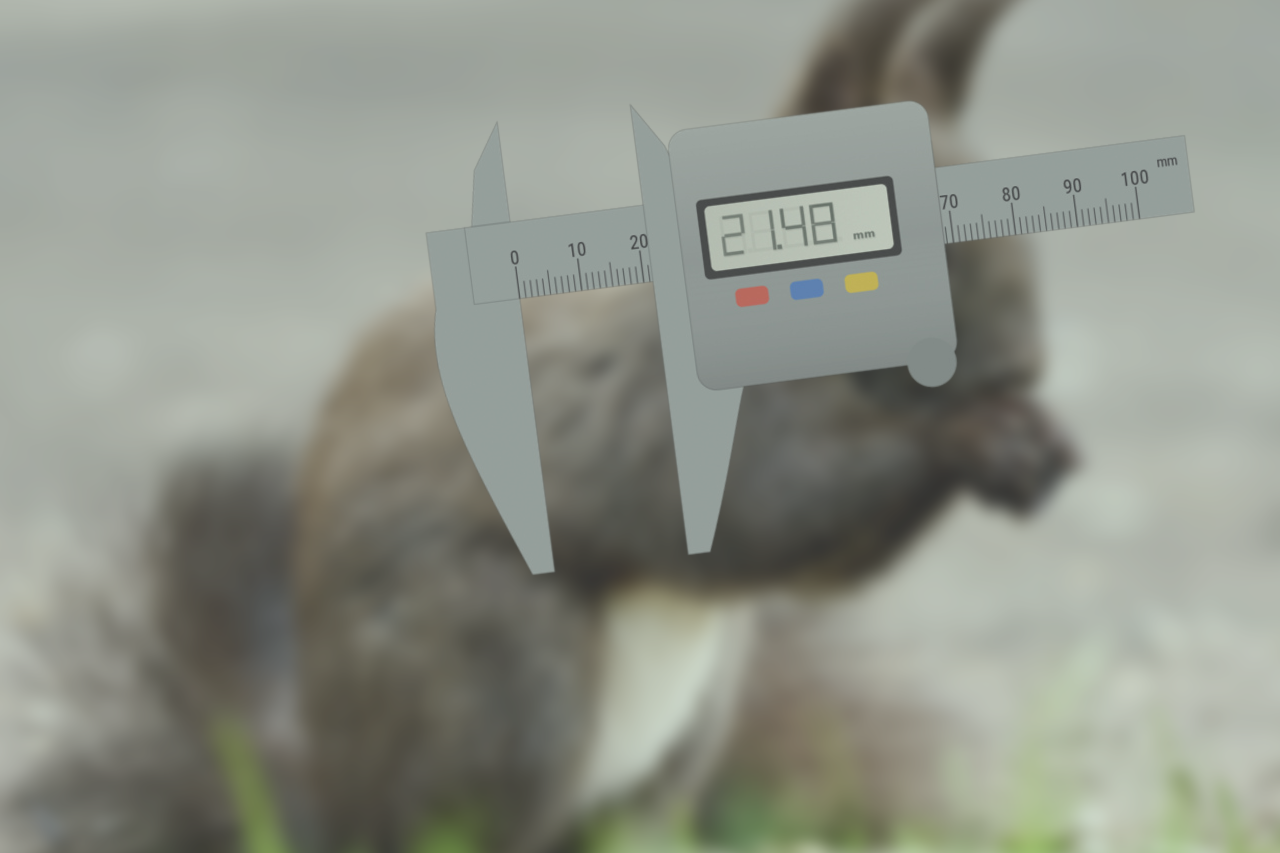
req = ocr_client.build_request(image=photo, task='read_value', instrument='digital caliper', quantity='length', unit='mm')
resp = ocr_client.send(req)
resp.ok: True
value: 21.48 mm
